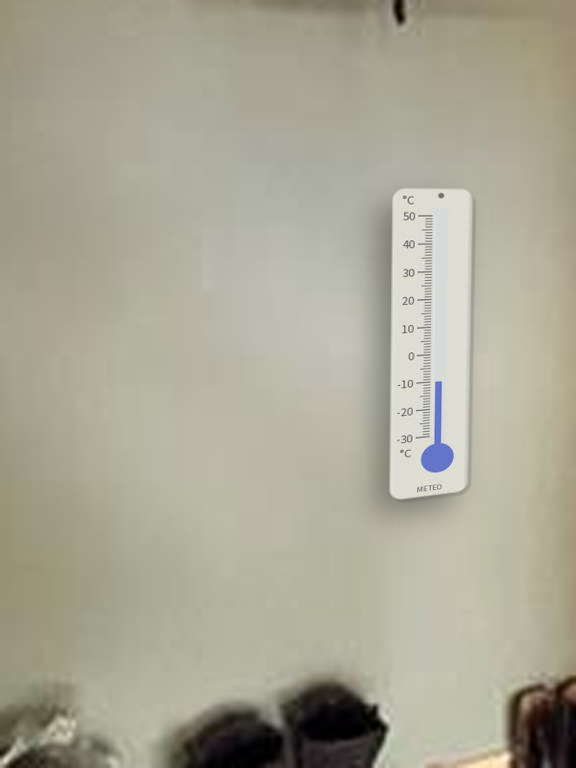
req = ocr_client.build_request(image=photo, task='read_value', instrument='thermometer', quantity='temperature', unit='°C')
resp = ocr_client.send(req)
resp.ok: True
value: -10 °C
